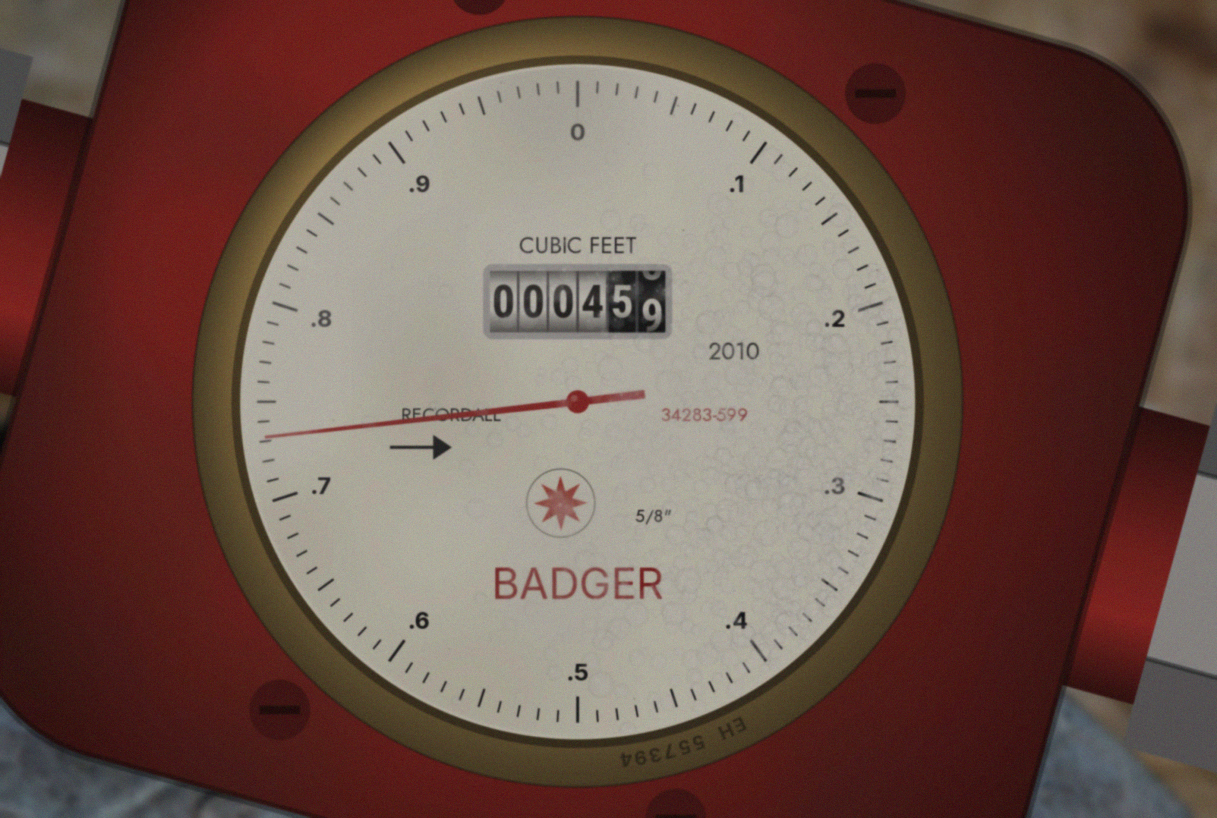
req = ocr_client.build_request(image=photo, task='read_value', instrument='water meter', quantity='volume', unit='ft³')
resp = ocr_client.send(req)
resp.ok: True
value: 458.73 ft³
